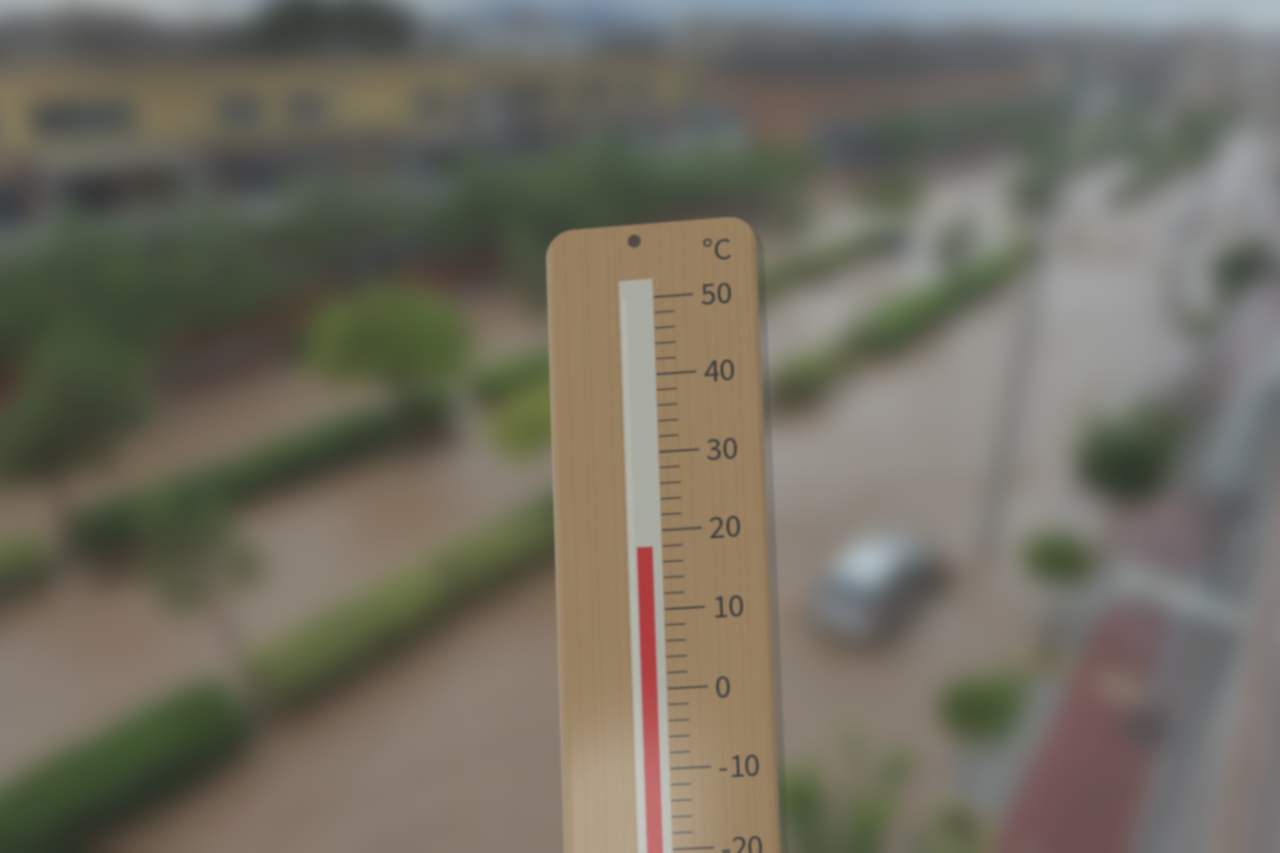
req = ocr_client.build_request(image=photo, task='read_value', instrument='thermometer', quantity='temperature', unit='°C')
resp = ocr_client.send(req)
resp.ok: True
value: 18 °C
